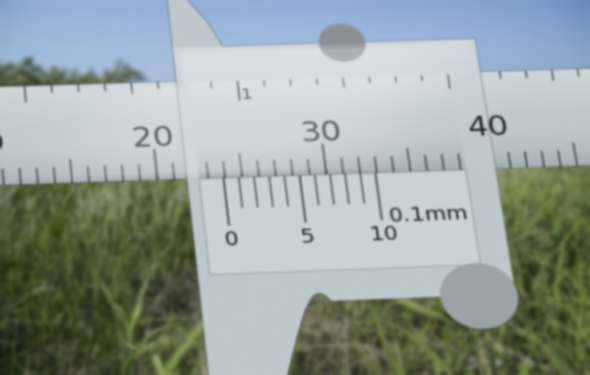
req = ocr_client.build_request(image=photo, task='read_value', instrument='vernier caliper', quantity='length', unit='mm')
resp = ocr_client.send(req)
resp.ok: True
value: 23.9 mm
